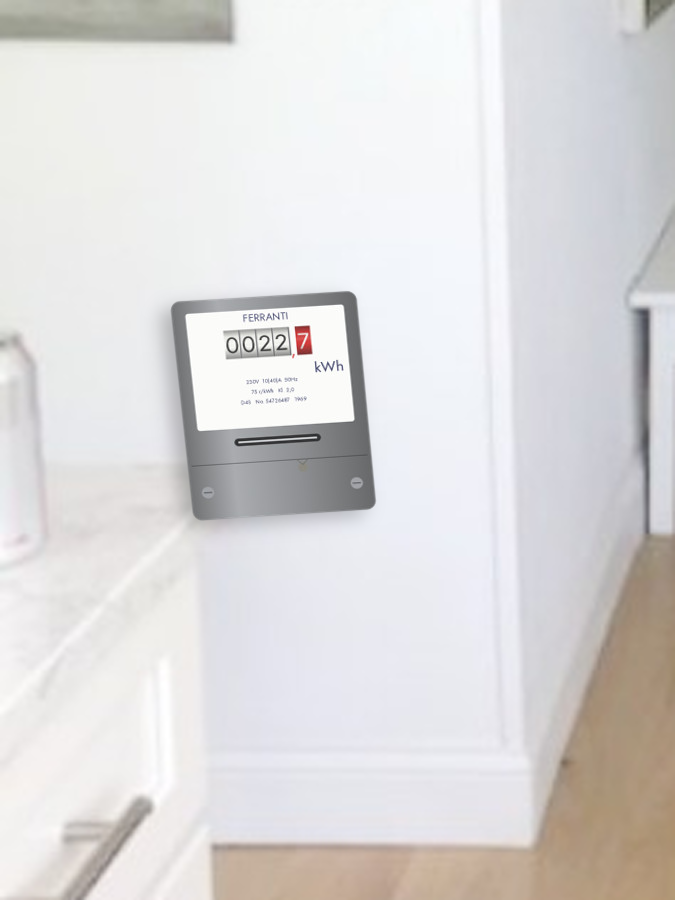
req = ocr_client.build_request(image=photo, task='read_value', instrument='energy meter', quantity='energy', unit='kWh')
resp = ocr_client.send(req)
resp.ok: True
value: 22.7 kWh
